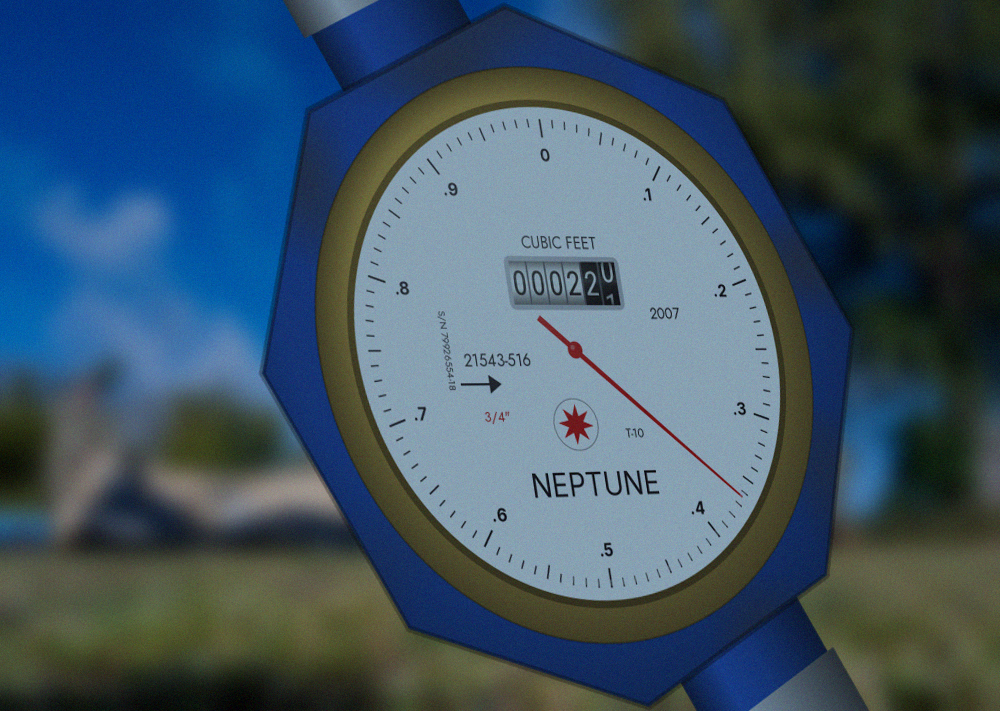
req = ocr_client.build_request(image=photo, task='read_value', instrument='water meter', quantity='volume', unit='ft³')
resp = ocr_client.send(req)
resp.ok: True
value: 220.36 ft³
